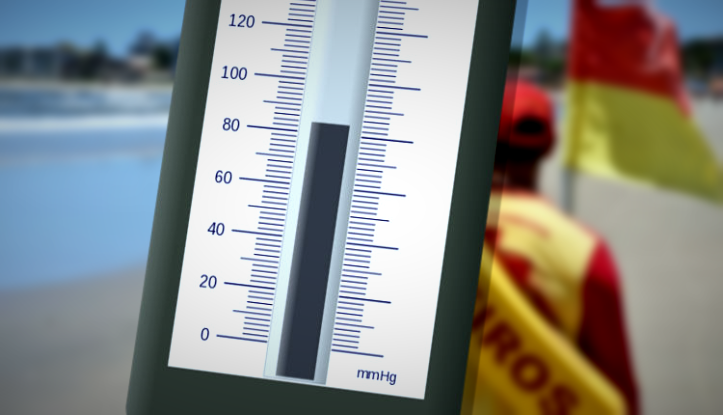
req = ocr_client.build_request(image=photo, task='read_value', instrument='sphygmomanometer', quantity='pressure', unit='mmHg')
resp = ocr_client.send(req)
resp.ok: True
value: 84 mmHg
